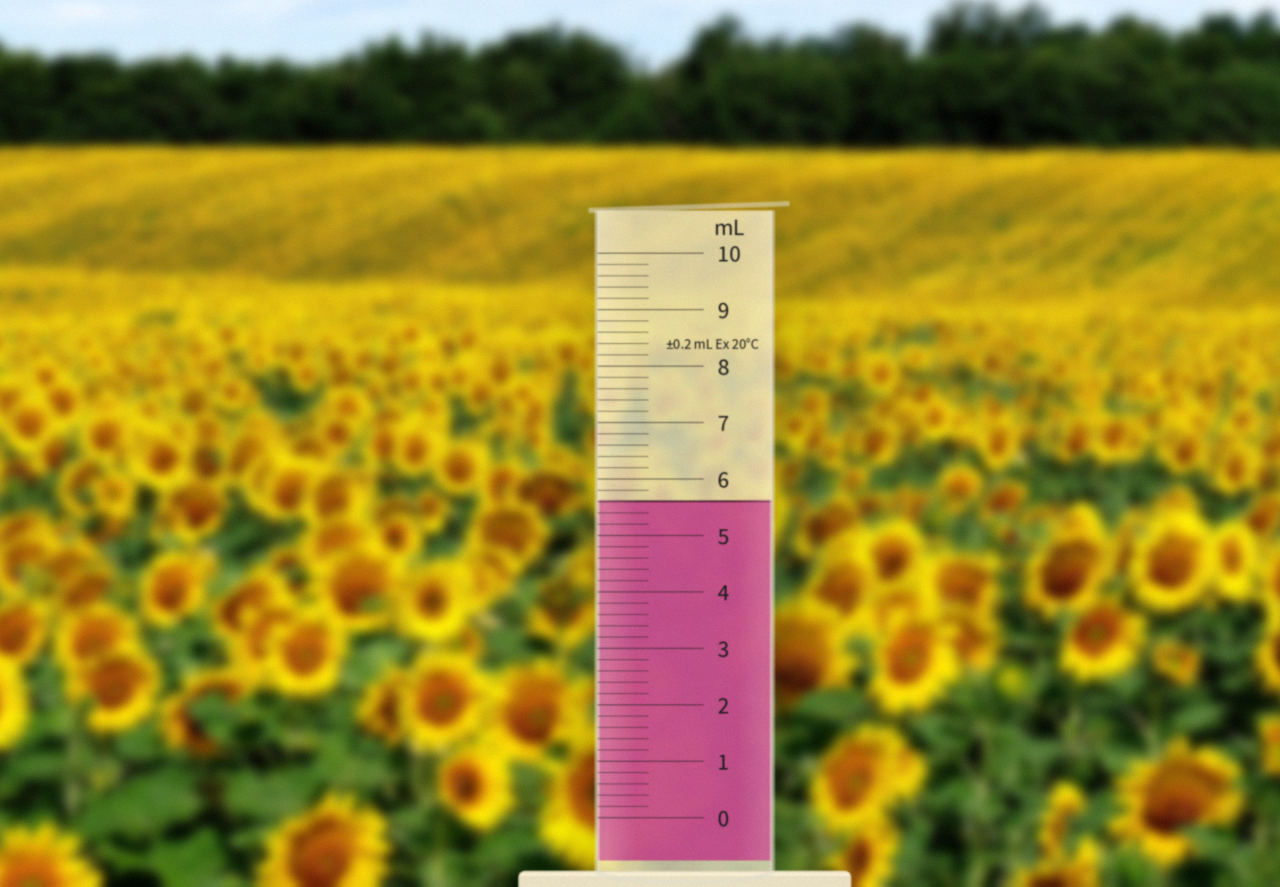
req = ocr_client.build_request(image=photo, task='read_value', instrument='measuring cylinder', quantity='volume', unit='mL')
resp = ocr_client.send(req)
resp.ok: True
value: 5.6 mL
